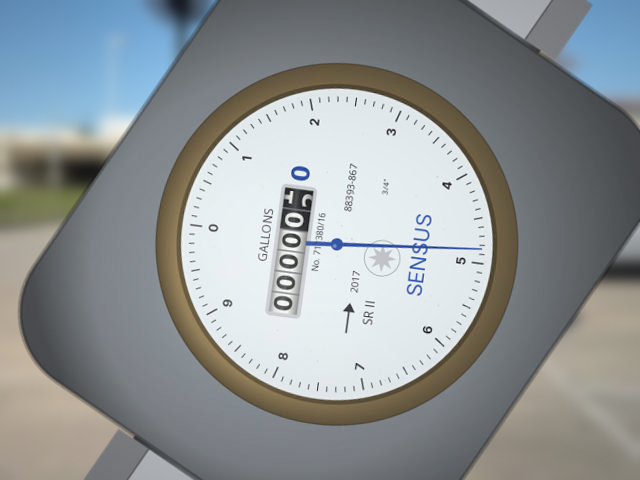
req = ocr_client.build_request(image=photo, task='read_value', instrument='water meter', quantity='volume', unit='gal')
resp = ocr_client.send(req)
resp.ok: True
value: 14.8 gal
